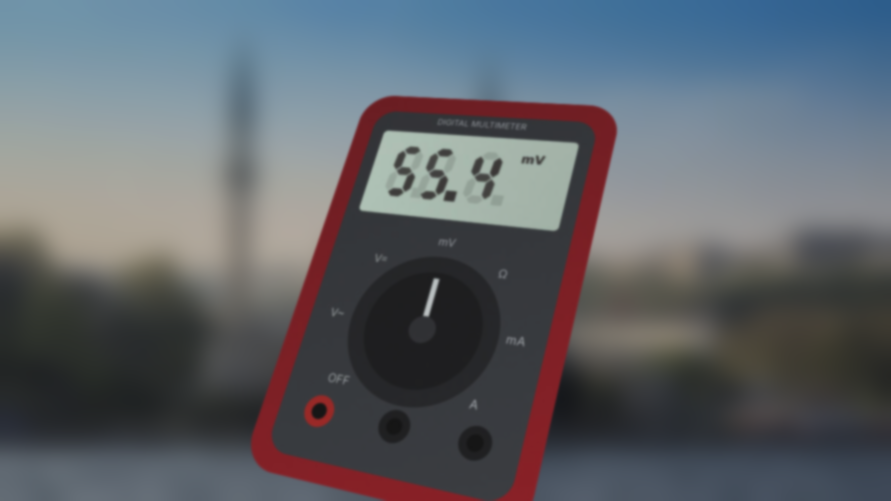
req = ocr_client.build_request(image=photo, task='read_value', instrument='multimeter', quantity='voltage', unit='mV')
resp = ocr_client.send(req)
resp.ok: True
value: 55.4 mV
